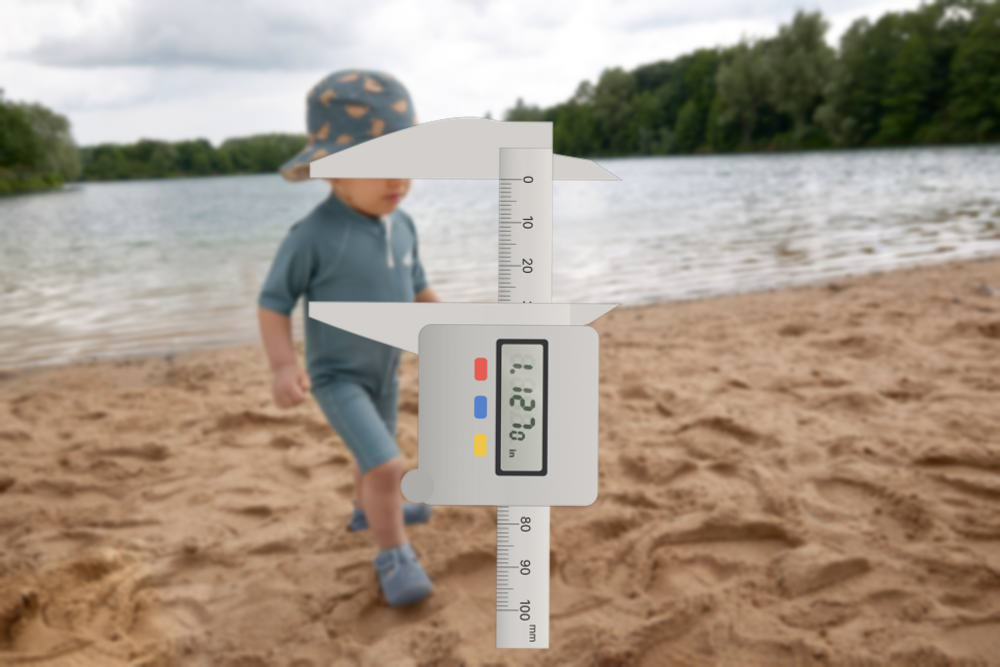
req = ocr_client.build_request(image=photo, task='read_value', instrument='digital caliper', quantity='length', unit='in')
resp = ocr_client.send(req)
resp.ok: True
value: 1.1270 in
